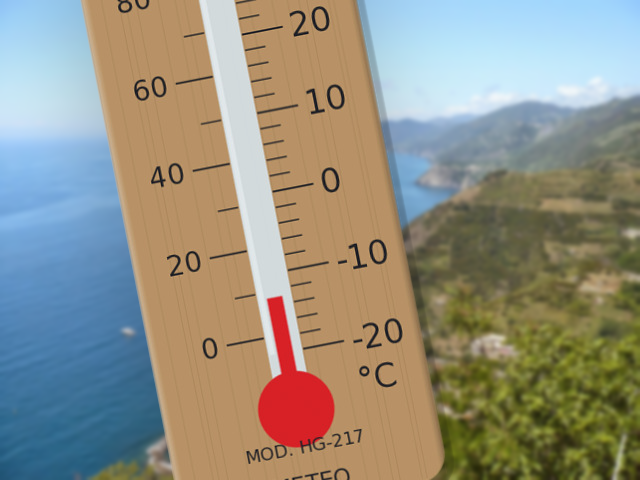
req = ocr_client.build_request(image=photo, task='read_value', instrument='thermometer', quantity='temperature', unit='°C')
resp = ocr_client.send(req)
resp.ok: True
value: -13 °C
